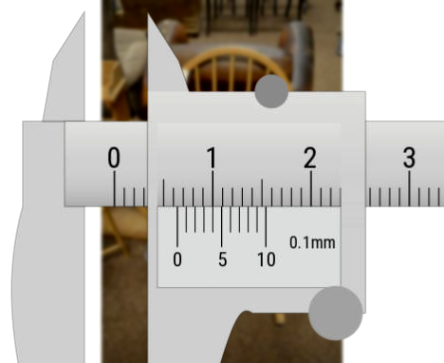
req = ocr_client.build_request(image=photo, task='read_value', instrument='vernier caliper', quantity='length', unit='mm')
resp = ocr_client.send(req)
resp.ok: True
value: 6.4 mm
